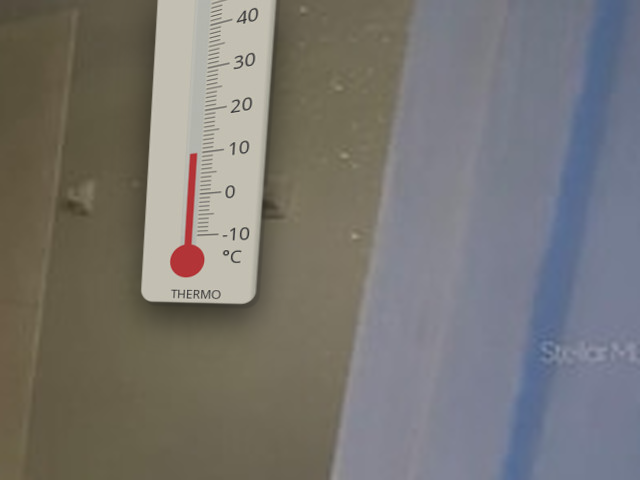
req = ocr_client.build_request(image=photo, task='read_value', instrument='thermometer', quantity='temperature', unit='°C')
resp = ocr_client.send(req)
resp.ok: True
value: 10 °C
